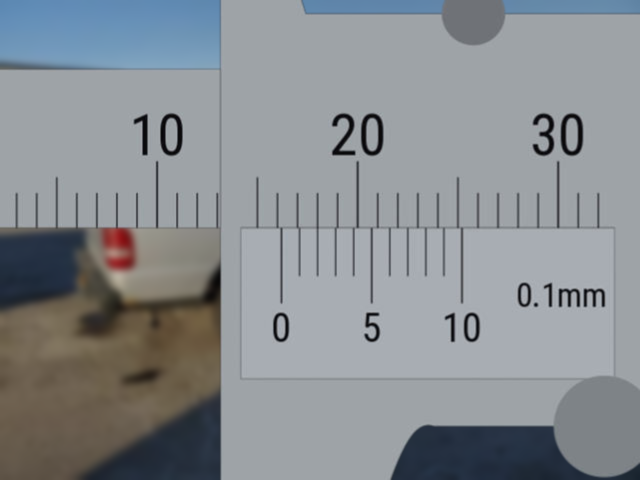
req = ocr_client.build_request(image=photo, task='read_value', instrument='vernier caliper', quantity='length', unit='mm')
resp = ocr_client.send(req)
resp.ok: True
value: 16.2 mm
